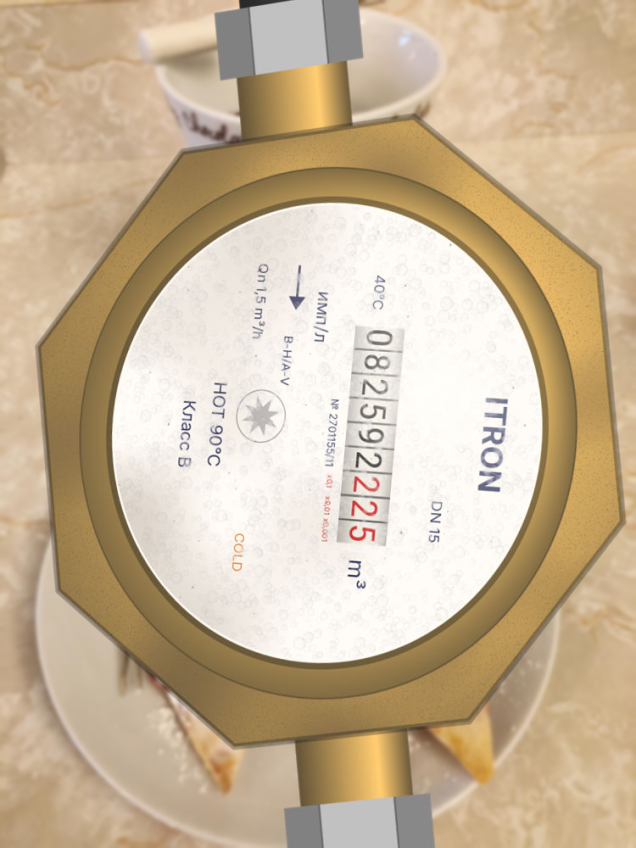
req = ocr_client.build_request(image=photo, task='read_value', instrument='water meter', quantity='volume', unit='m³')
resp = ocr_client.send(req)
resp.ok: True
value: 82592.225 m³
